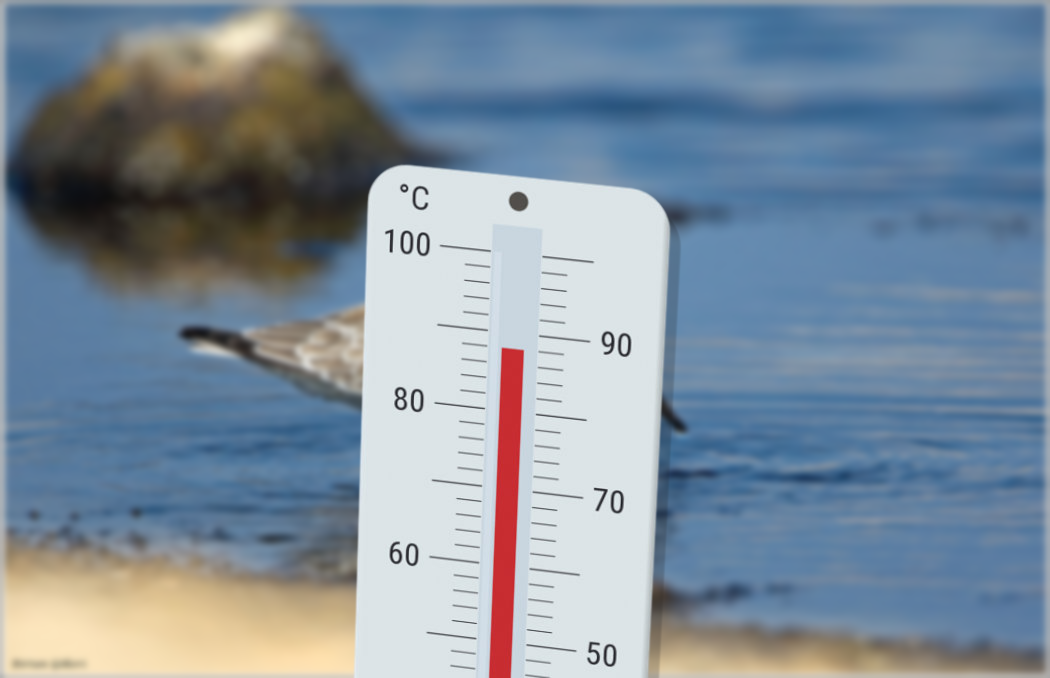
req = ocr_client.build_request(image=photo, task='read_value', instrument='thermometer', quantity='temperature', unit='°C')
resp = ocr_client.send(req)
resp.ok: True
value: 88 °C
